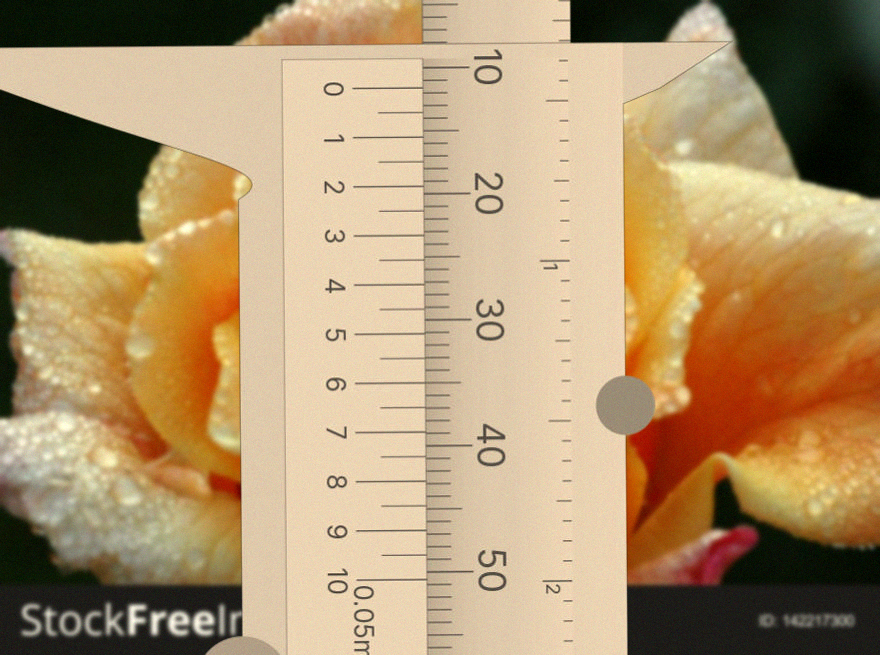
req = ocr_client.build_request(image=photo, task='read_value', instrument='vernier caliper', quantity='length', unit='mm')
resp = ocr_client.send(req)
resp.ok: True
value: 11.6 mm
